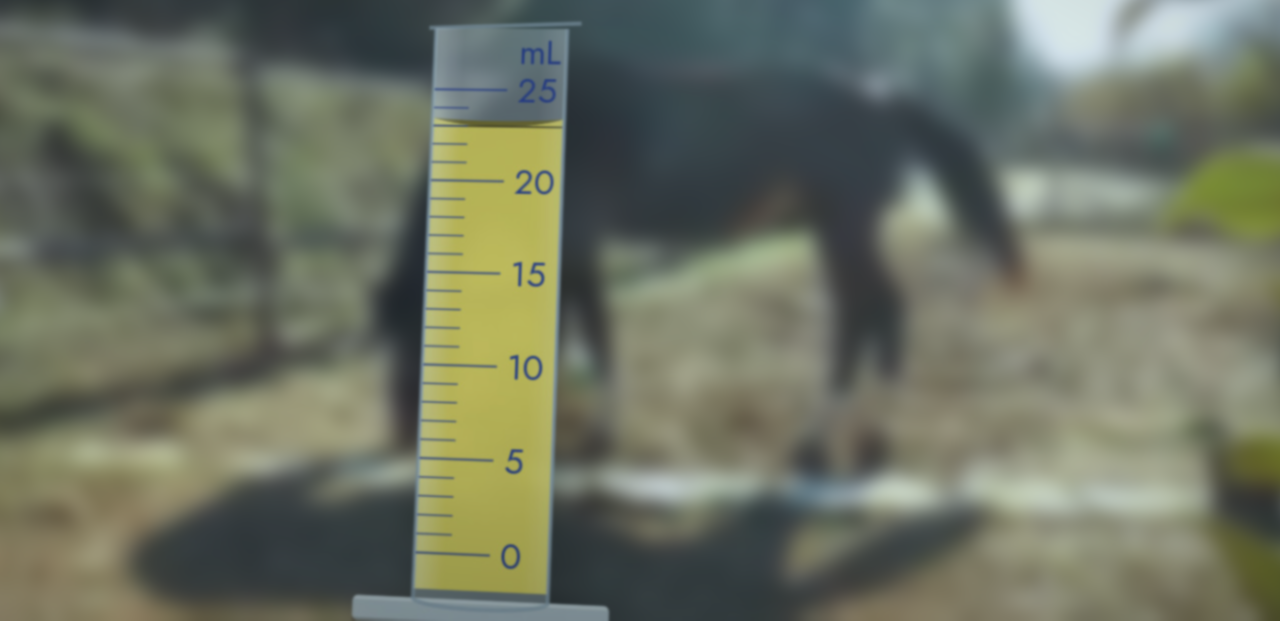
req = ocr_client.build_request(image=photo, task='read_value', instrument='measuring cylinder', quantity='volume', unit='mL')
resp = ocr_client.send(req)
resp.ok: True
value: 23 mL
